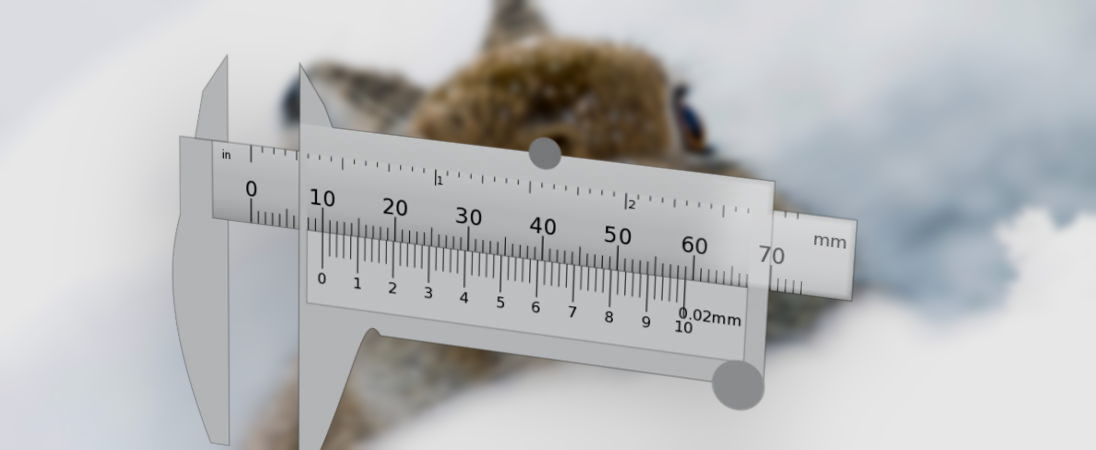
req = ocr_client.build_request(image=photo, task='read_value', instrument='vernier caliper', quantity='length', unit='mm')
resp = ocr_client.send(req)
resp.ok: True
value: 10.0 mm
